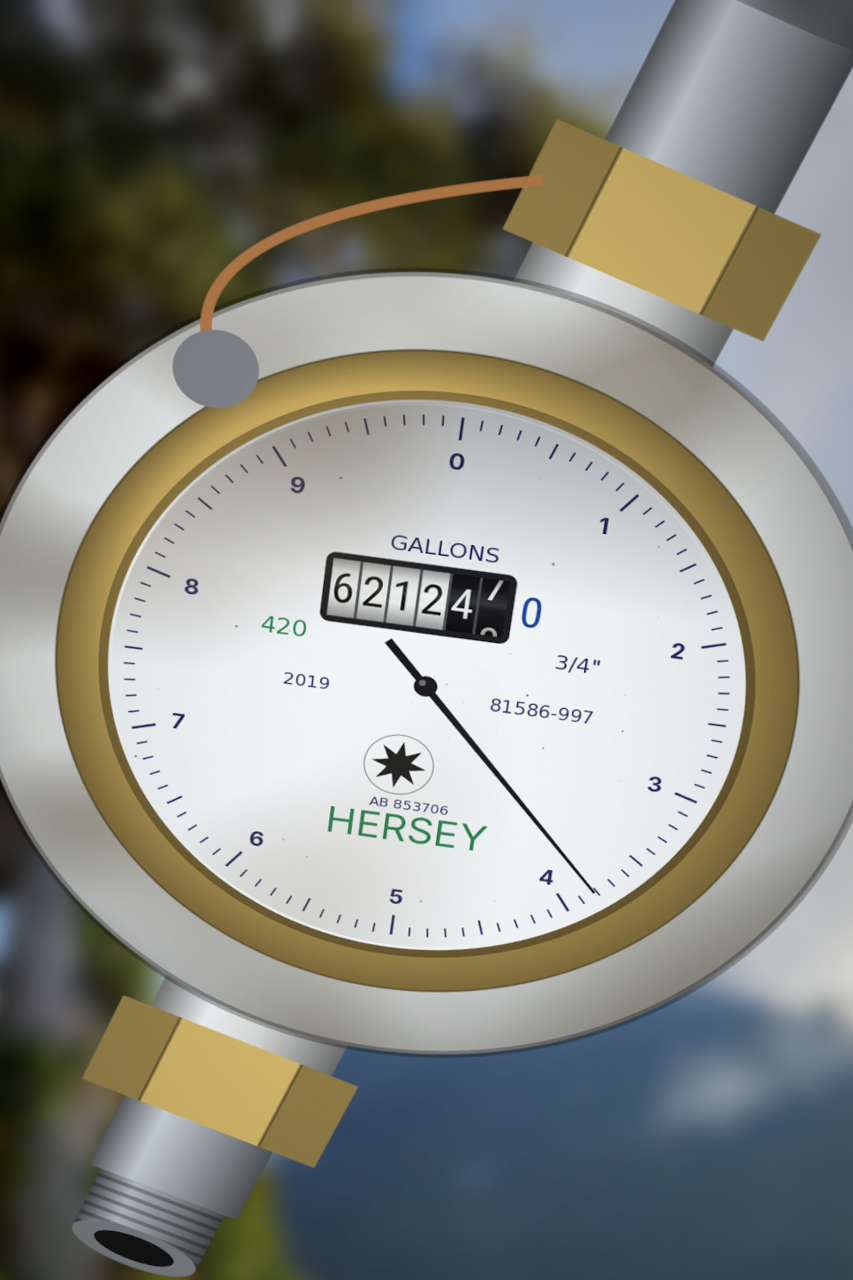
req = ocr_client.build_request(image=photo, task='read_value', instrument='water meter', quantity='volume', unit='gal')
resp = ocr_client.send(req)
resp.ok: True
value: 6212473.8 gal
